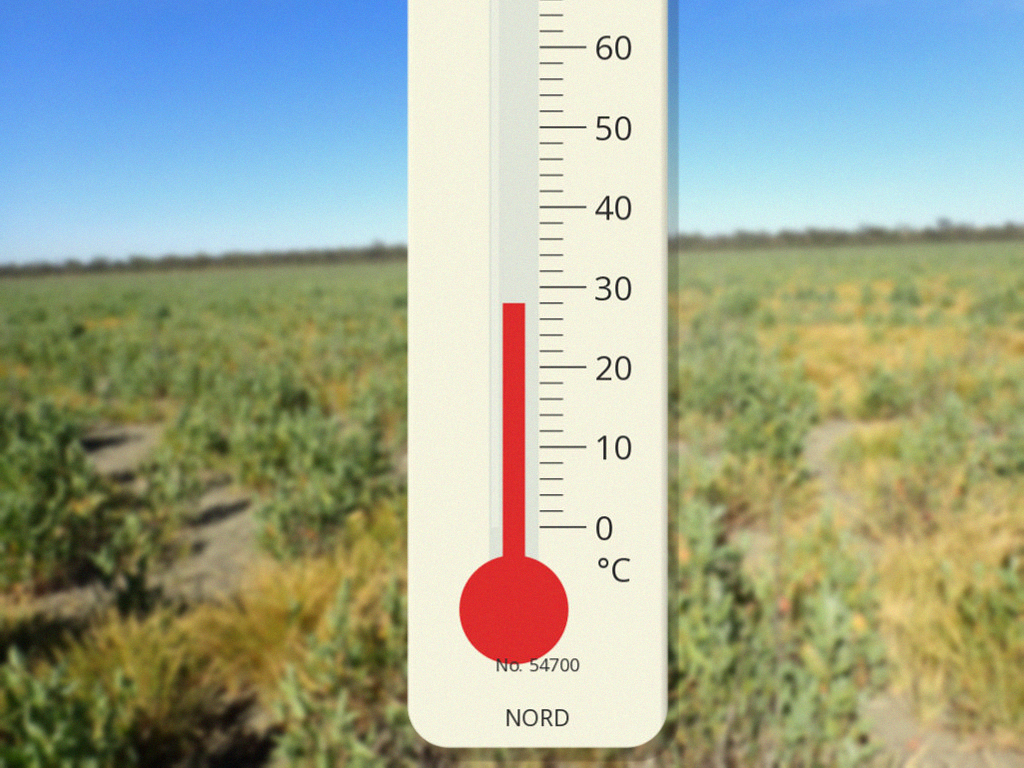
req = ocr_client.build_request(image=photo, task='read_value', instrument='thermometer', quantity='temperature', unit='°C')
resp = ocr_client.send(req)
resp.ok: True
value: 28 °C
